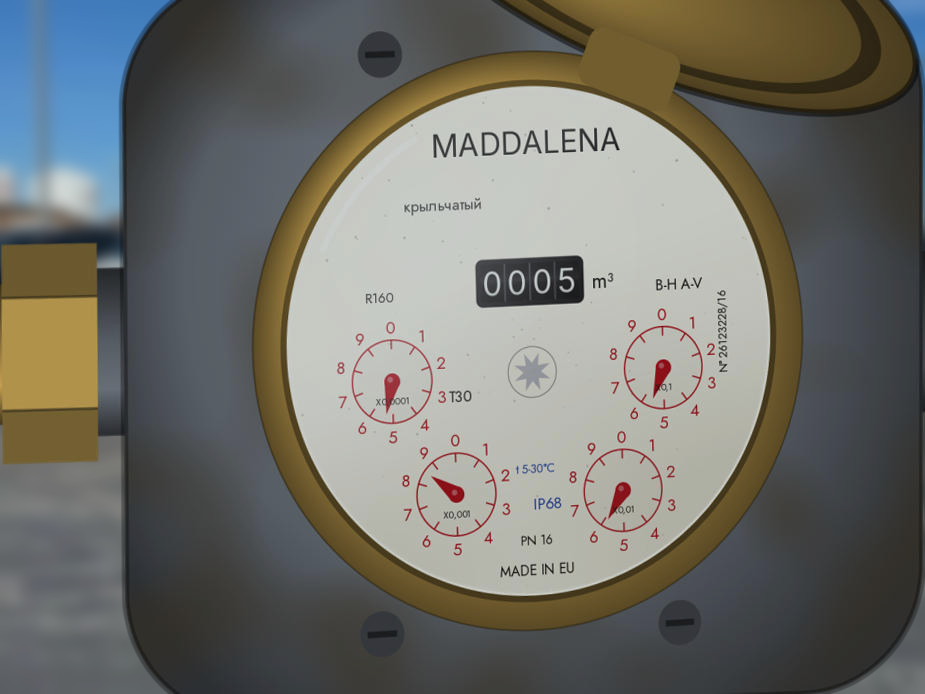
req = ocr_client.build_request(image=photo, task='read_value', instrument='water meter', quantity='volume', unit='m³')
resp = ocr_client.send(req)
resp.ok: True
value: 5.5585 m³
